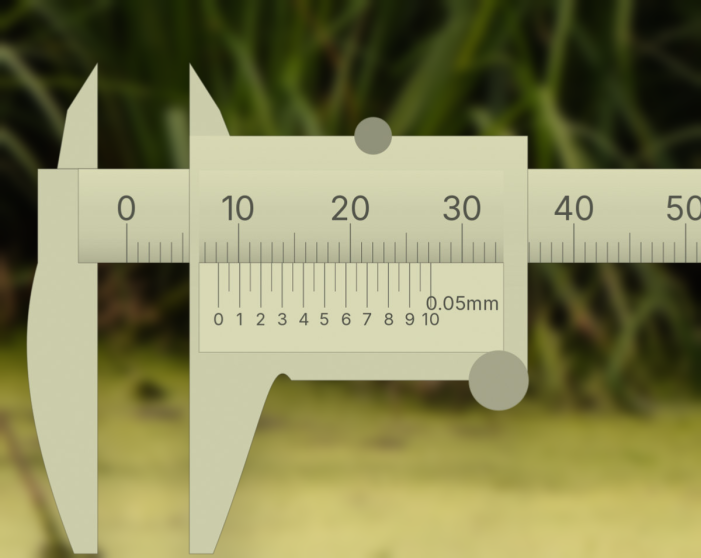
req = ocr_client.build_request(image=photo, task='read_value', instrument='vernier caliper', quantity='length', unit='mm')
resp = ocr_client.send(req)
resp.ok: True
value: 8.2 mm
